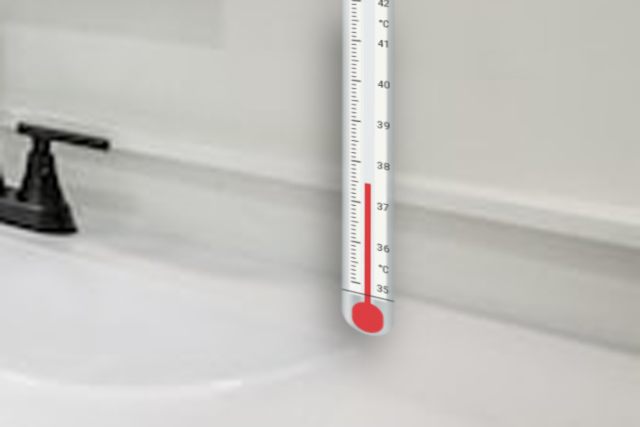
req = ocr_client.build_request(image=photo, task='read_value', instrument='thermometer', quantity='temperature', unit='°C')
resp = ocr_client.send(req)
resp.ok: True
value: 37.5 °C
